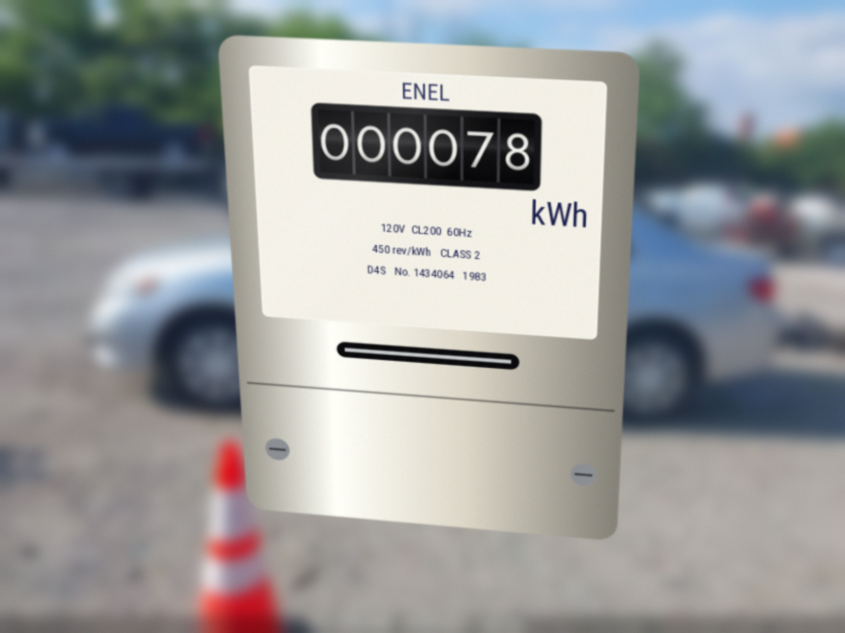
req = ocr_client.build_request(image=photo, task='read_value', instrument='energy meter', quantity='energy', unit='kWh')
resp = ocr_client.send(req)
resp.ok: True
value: 78 kWh
